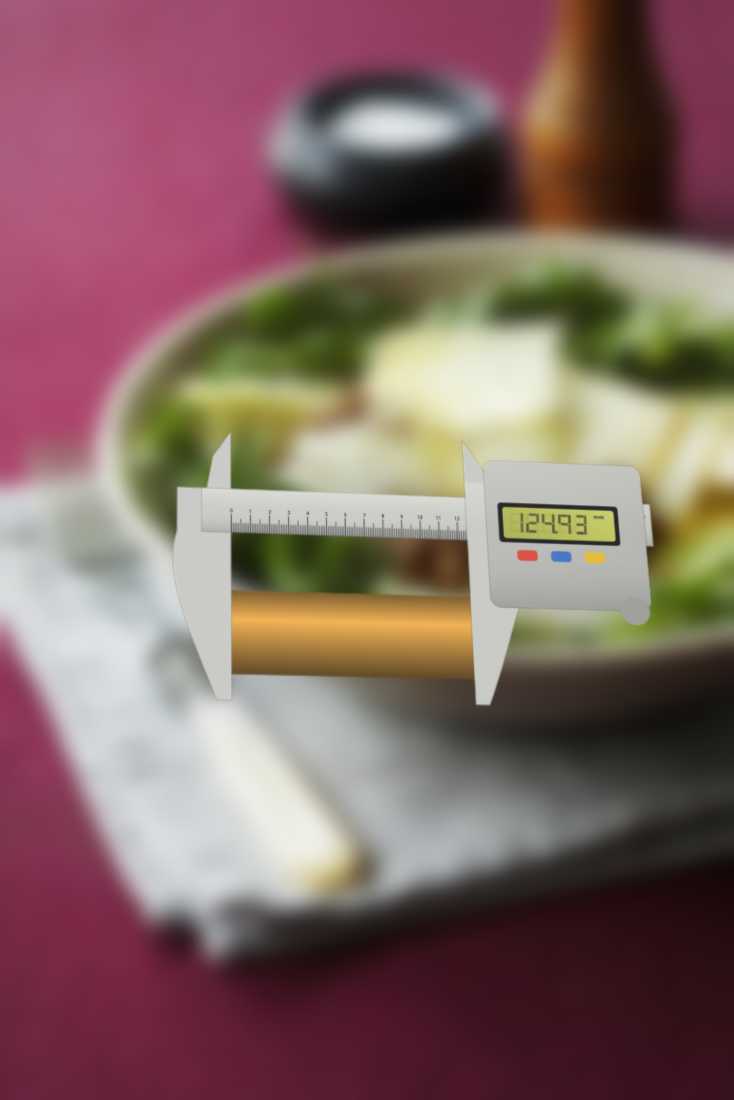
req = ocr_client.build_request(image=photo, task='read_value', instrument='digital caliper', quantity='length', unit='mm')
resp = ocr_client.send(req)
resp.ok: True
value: 124.93 mm
